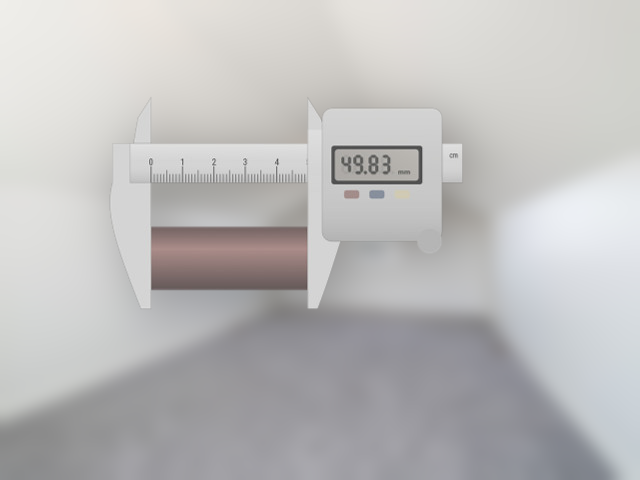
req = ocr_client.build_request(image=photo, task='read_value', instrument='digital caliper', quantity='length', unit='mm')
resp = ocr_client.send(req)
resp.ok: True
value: 49.83 mm
